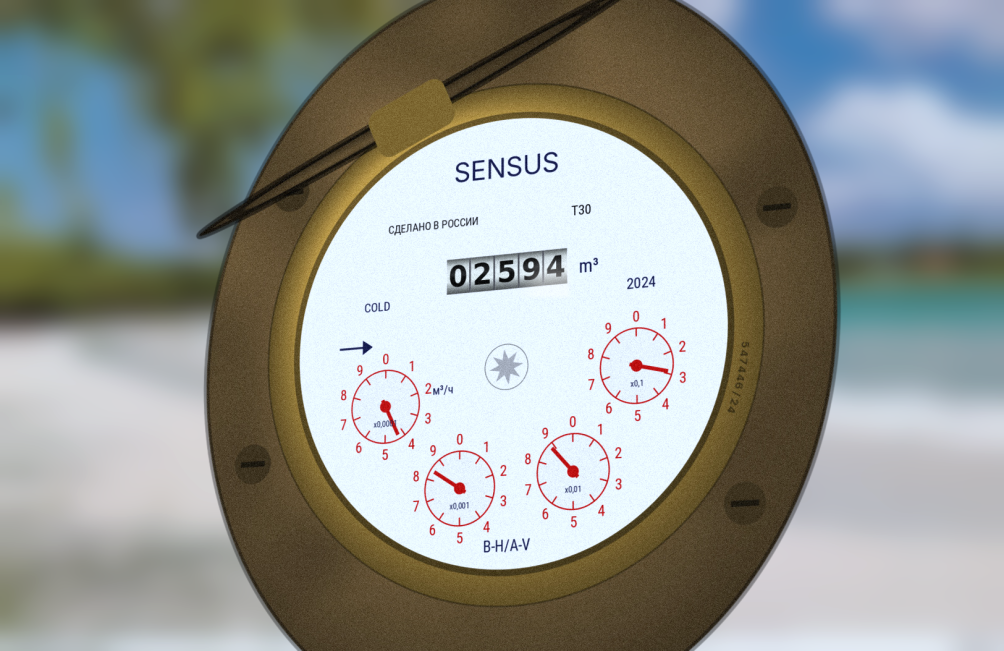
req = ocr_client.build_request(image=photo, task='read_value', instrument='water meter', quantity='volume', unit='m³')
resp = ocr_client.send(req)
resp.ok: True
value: 2594.2884 m³
